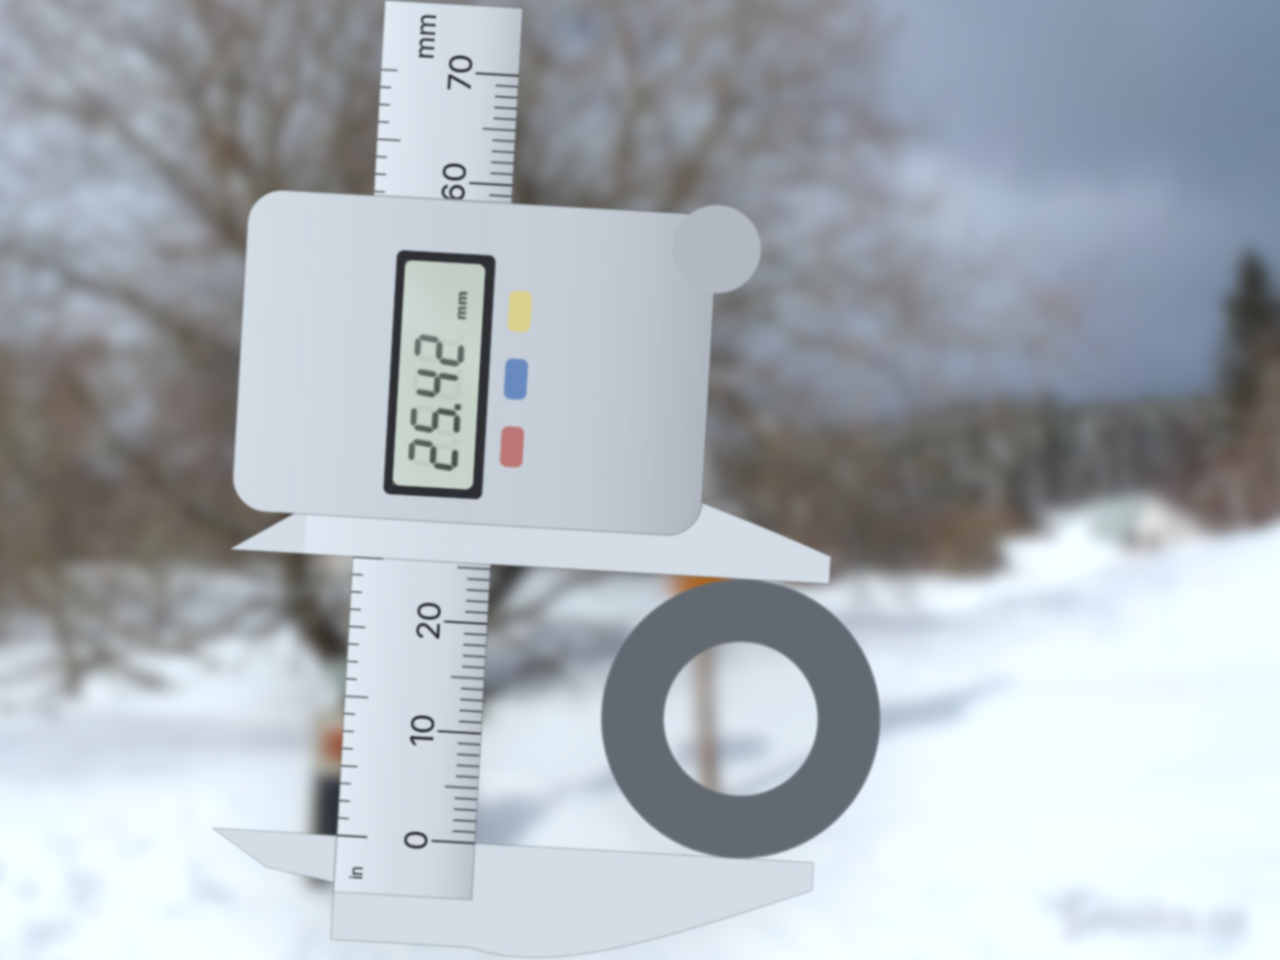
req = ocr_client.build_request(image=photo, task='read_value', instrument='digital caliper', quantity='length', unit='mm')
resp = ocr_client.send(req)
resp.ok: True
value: 25.42 mm
